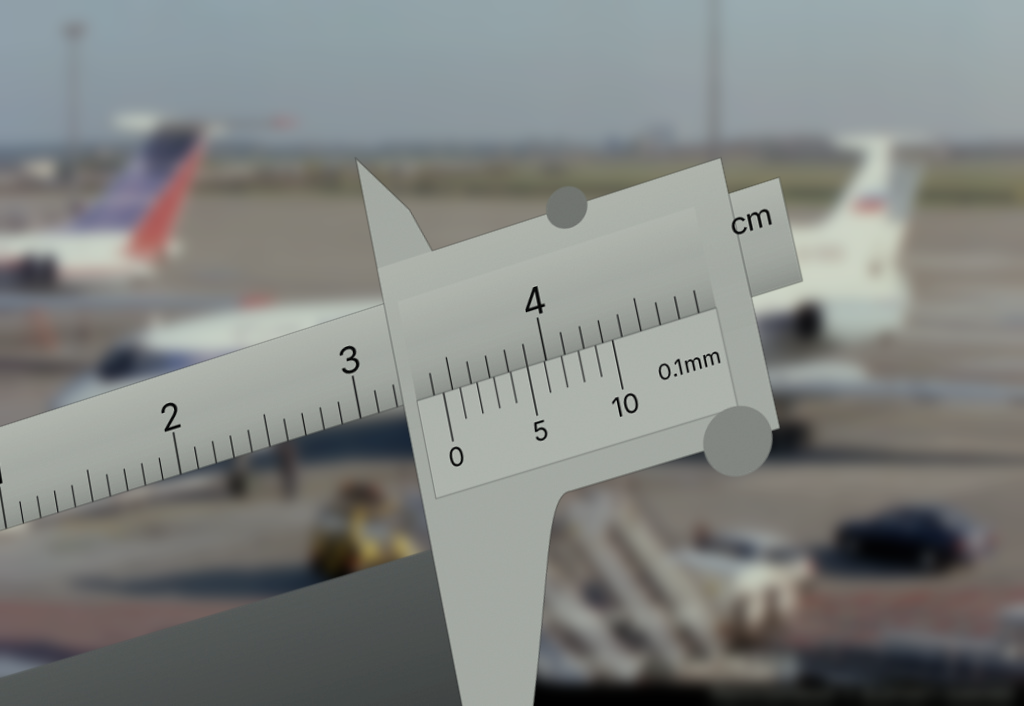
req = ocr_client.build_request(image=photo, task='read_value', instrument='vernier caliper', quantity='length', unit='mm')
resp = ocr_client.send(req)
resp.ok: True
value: 34.5 mm
